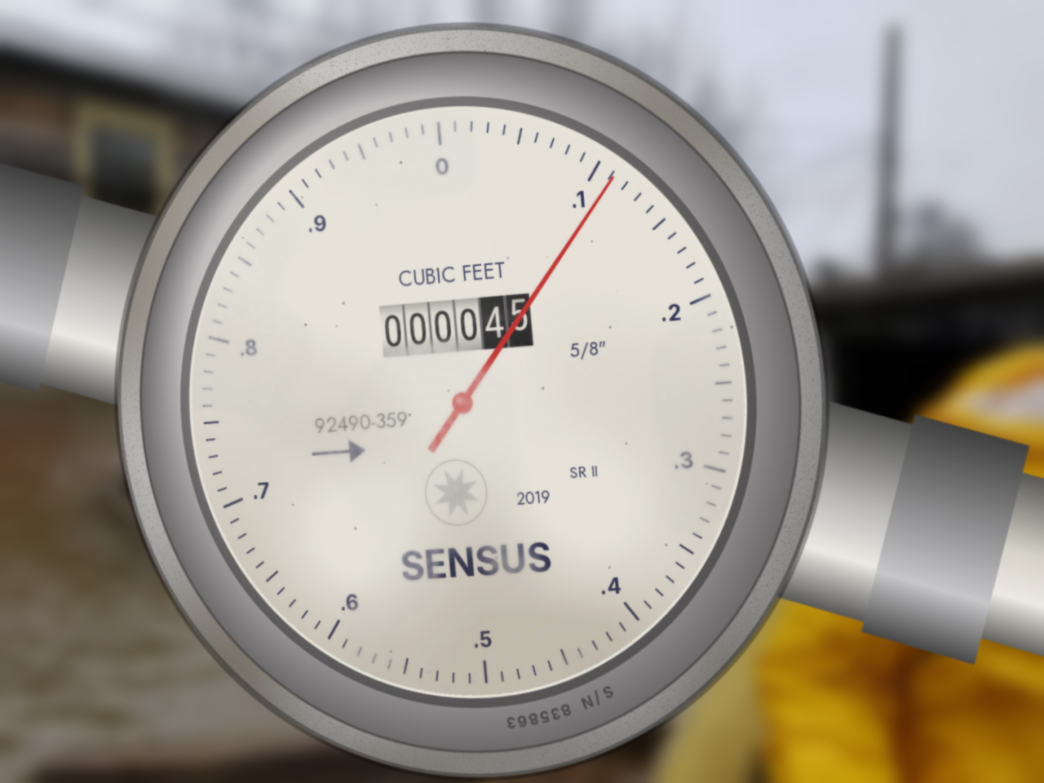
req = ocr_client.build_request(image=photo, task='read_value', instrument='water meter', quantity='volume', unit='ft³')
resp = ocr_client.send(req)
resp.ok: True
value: 45.11 ft³
